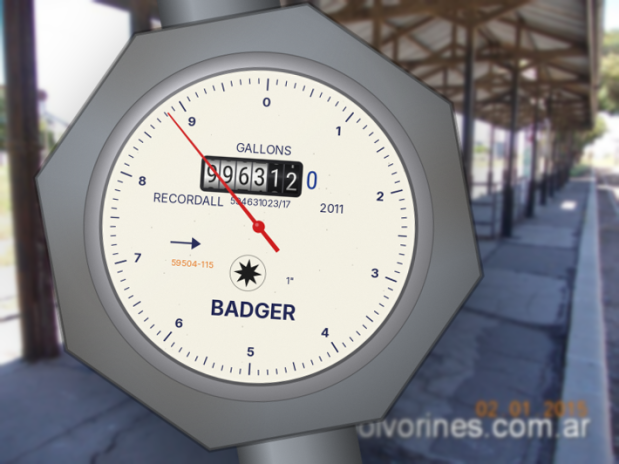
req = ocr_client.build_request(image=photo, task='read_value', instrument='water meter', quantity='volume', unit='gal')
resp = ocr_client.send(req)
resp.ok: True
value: 9963118.8 gal
